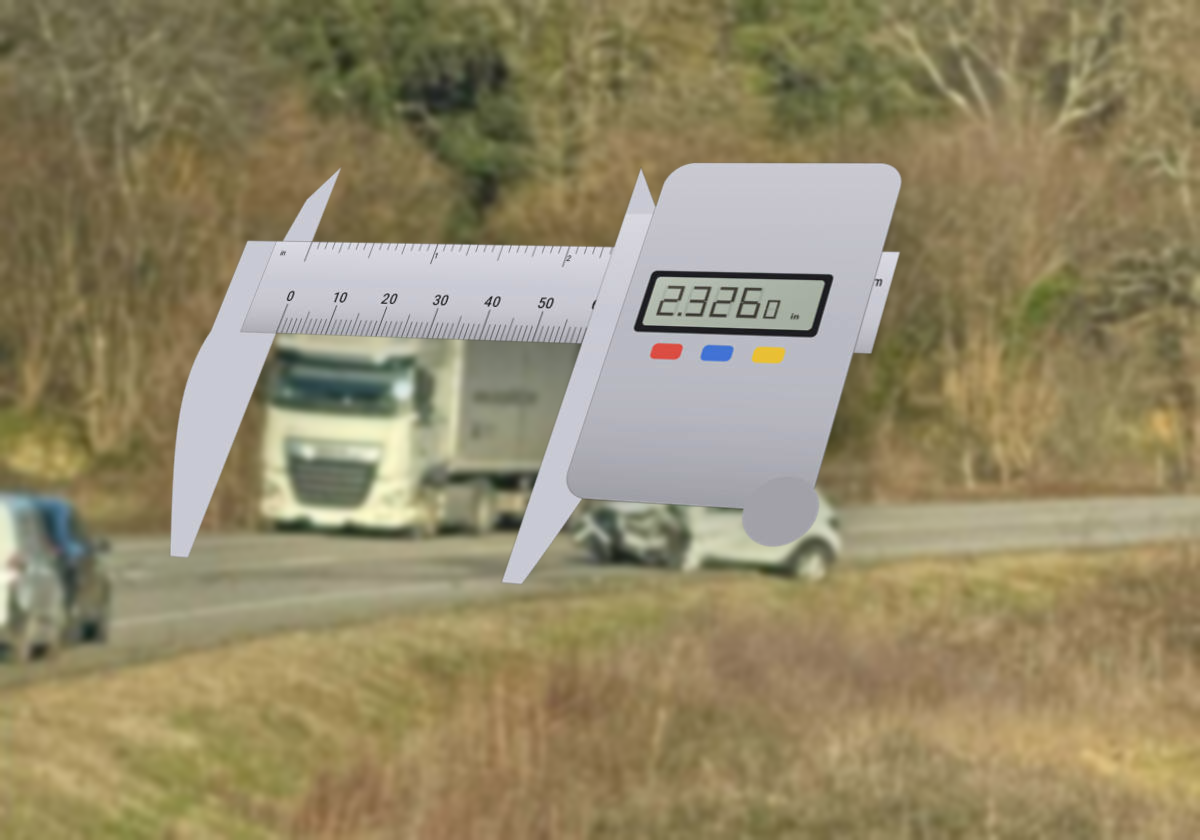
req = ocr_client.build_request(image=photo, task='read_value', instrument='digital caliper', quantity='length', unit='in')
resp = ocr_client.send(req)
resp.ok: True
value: 2.3260 in
